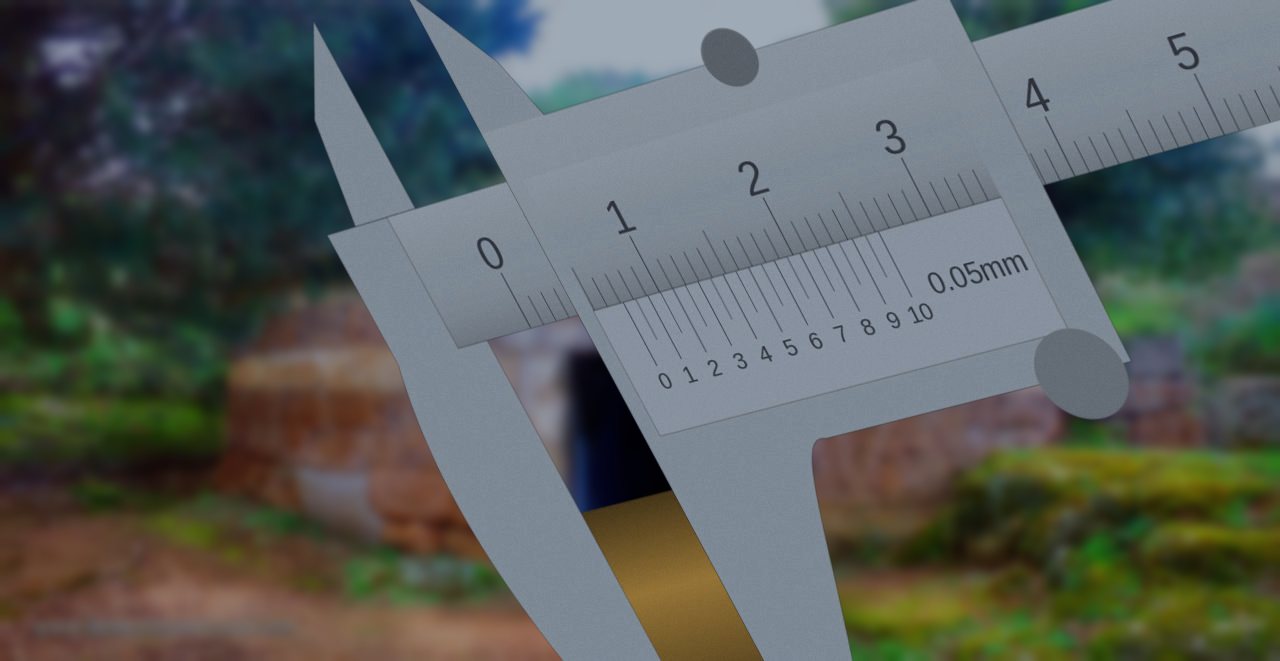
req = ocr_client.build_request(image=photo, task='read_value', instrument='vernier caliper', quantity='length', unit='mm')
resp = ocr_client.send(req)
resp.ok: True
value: 7.2 mm
